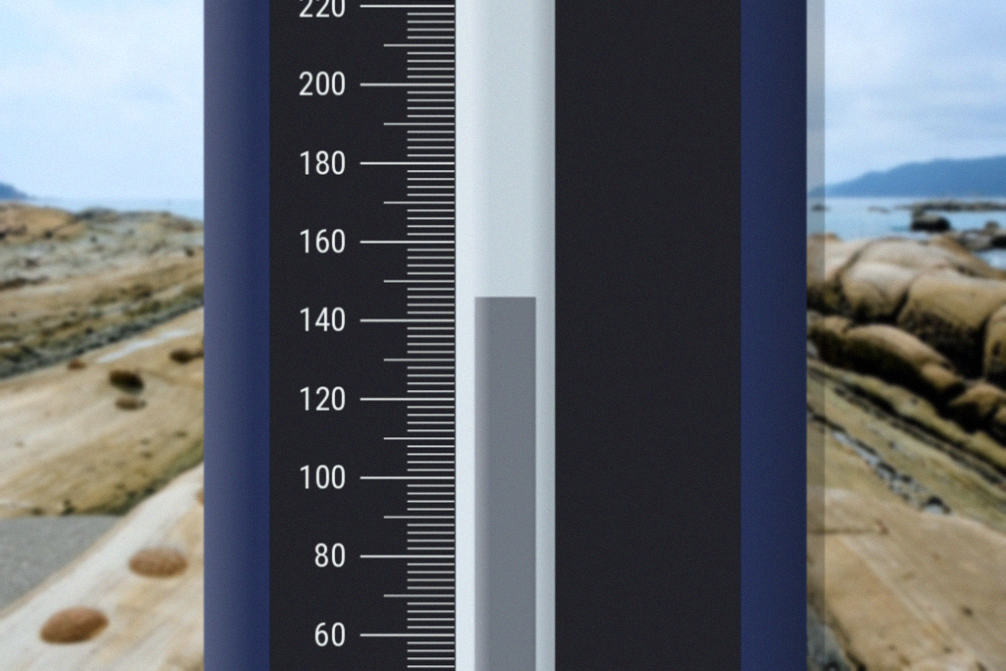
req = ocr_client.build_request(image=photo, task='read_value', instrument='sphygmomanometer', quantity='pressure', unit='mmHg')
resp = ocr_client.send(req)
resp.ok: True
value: 146 mmHg
